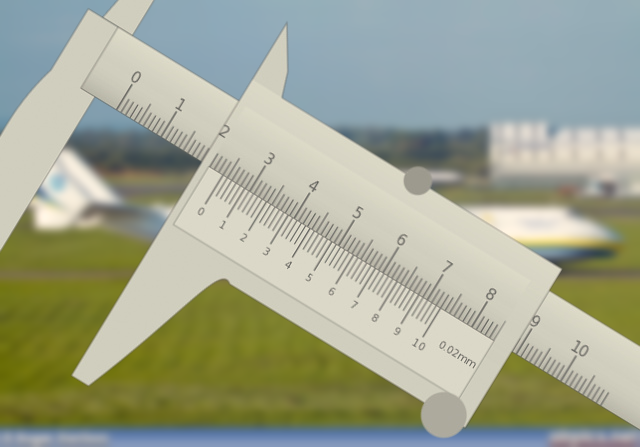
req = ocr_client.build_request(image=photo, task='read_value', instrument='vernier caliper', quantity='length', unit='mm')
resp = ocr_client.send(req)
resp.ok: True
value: 24.0 mm
